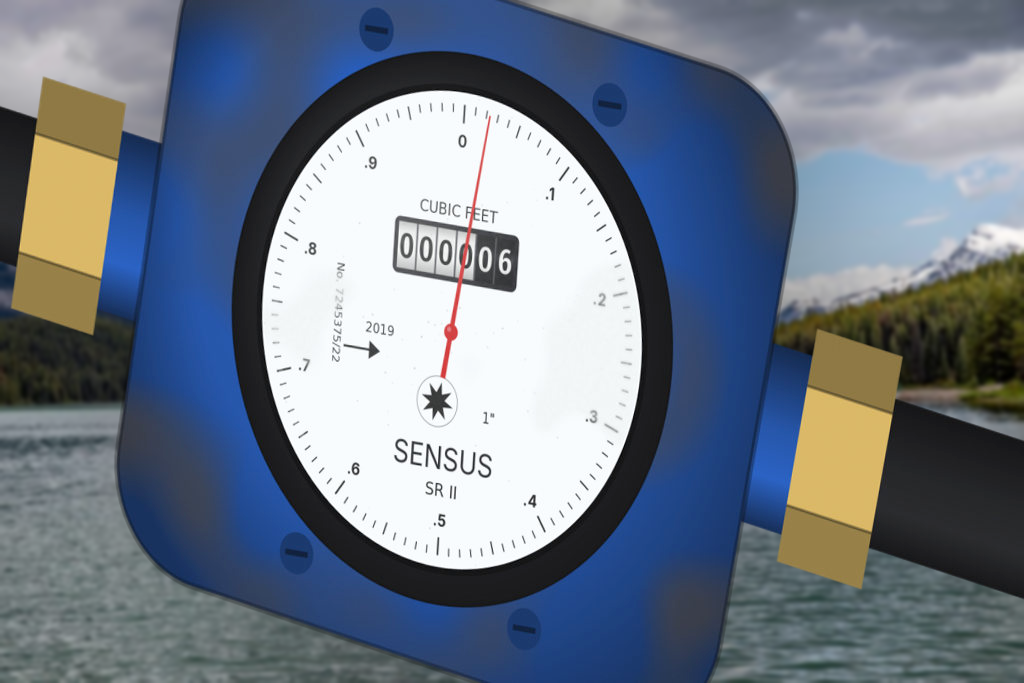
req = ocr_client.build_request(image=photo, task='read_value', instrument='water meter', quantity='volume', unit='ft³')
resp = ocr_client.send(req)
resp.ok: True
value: 6.02 ft³
